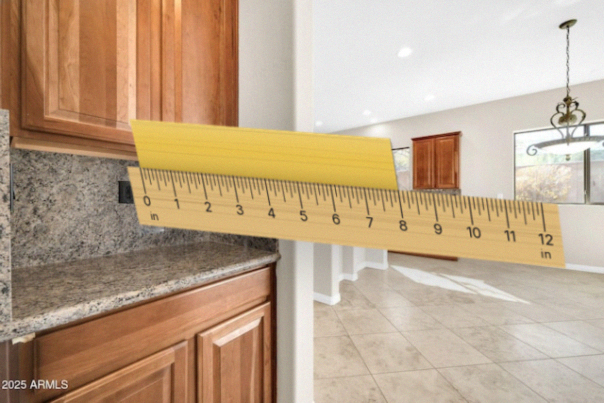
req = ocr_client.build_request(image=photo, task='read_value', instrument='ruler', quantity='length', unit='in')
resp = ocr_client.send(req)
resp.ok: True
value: 8 in
